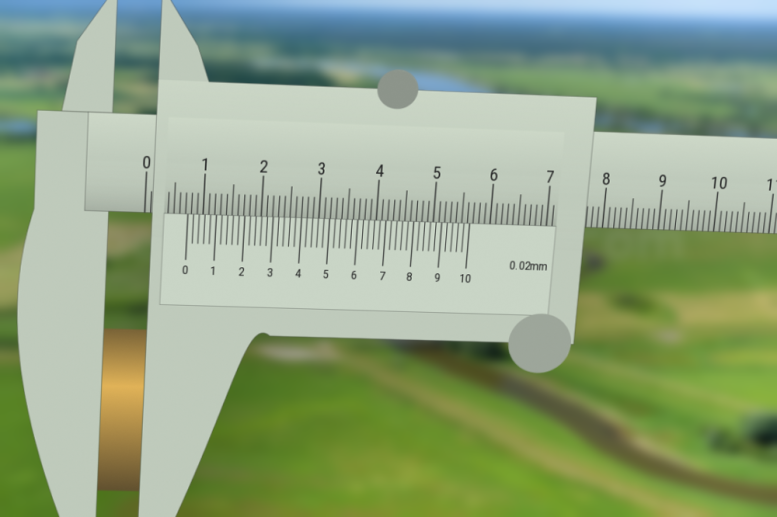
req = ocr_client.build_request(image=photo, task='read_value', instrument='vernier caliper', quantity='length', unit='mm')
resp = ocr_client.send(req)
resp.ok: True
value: 7.4 mm
